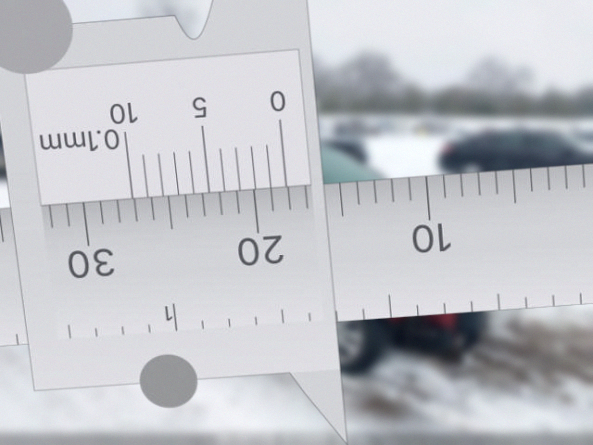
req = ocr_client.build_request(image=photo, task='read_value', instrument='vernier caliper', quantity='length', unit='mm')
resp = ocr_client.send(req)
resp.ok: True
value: 18.1 mm
